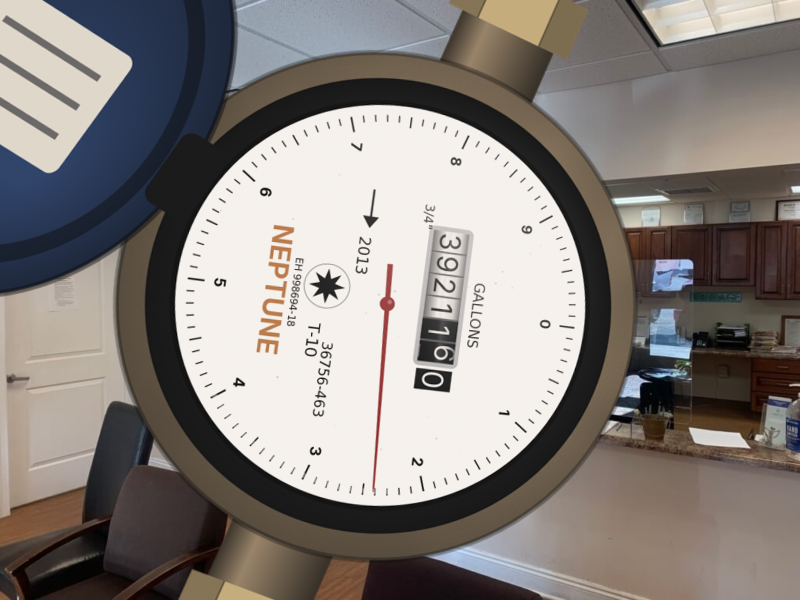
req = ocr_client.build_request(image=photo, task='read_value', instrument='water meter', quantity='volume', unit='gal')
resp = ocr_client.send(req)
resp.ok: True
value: 3921162.4 gal
